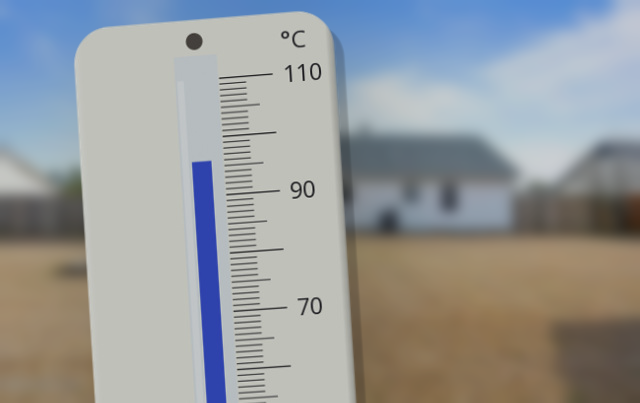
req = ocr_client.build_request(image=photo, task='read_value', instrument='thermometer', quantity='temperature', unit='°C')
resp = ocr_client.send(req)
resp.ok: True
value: 96 °C
